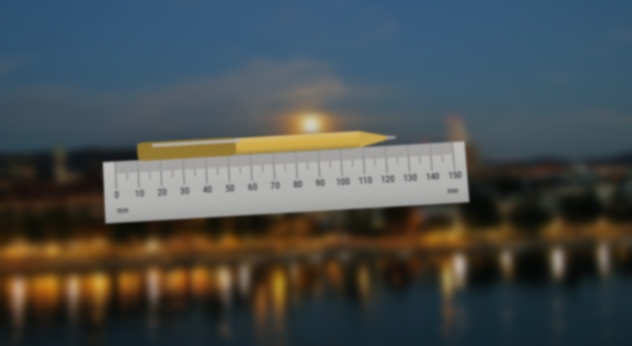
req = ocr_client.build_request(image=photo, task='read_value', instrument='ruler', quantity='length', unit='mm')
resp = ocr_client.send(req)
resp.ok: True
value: 115 mm
